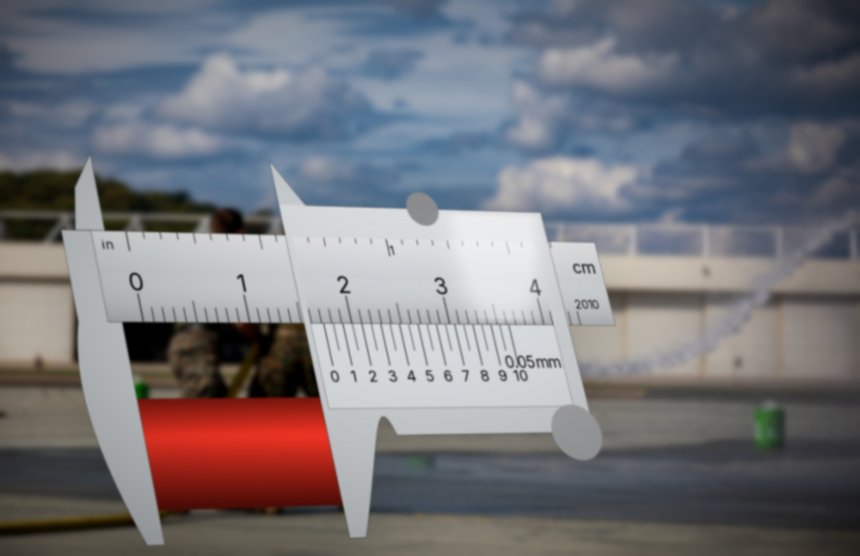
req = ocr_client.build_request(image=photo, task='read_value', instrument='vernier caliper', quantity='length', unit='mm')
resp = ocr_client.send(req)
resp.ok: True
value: 17.2 mm
